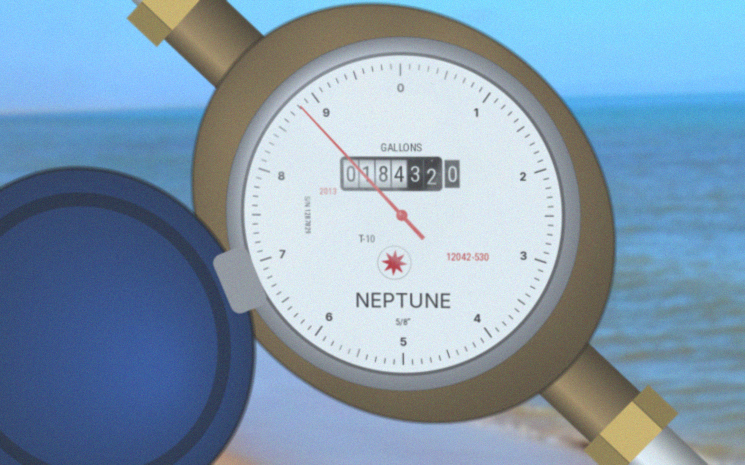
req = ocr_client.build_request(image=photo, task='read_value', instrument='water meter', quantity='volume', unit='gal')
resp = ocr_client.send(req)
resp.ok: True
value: 184318.8 gal
